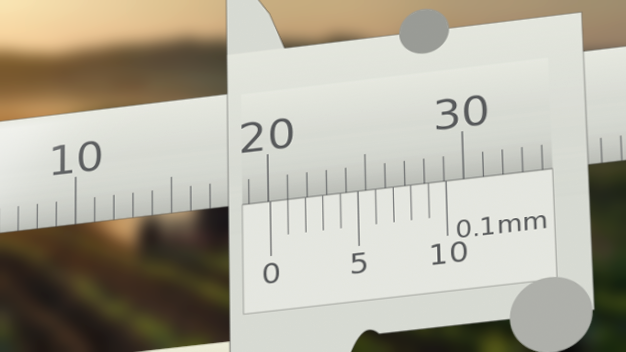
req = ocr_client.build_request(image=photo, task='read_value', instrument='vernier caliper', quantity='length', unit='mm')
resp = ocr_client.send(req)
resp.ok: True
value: 20.1 mm
